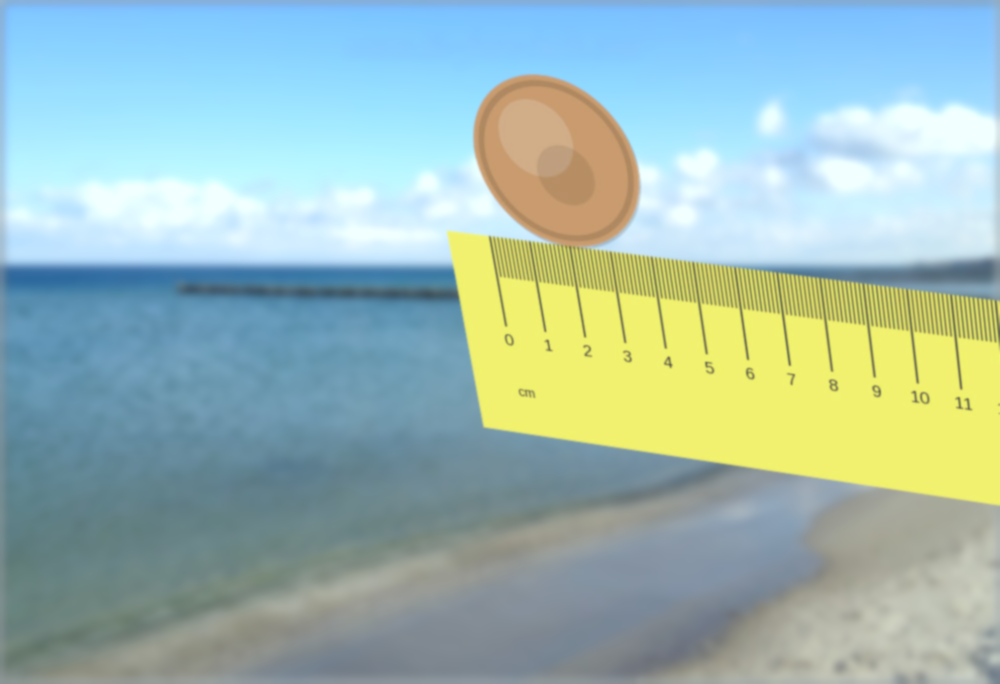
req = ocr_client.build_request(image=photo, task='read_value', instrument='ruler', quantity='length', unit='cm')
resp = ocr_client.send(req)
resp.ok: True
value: 4 cm
